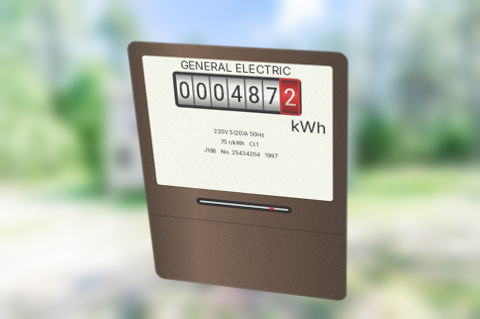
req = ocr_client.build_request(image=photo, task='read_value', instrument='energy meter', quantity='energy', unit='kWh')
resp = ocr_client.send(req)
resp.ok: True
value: 487.2 kWh
